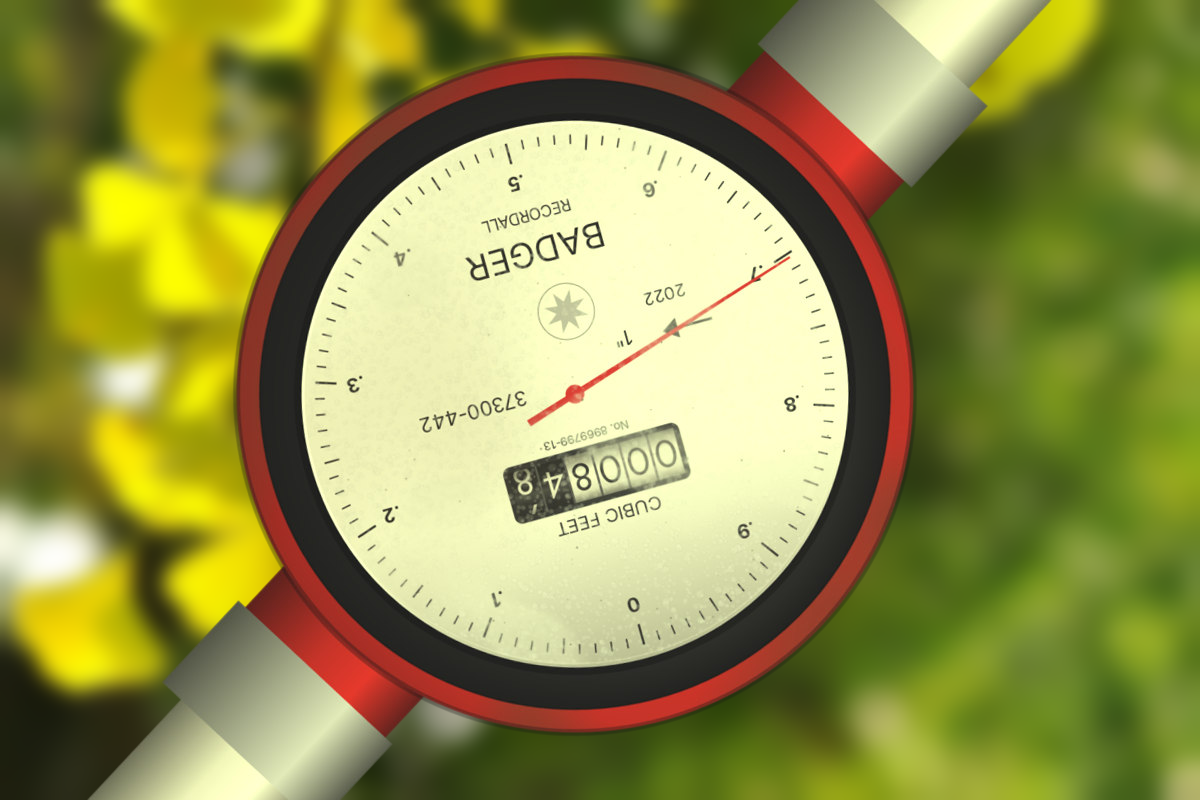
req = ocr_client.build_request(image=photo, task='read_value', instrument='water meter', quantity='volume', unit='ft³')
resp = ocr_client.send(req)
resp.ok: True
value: 847.70 ft³
